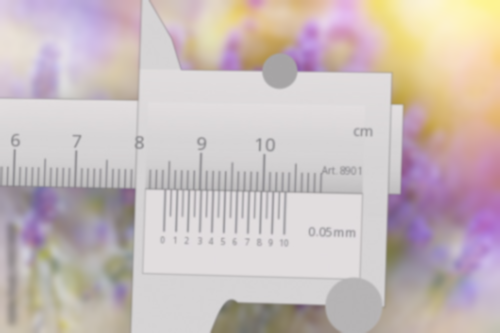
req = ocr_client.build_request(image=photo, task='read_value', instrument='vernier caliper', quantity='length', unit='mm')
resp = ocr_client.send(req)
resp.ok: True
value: 84.5 mm
